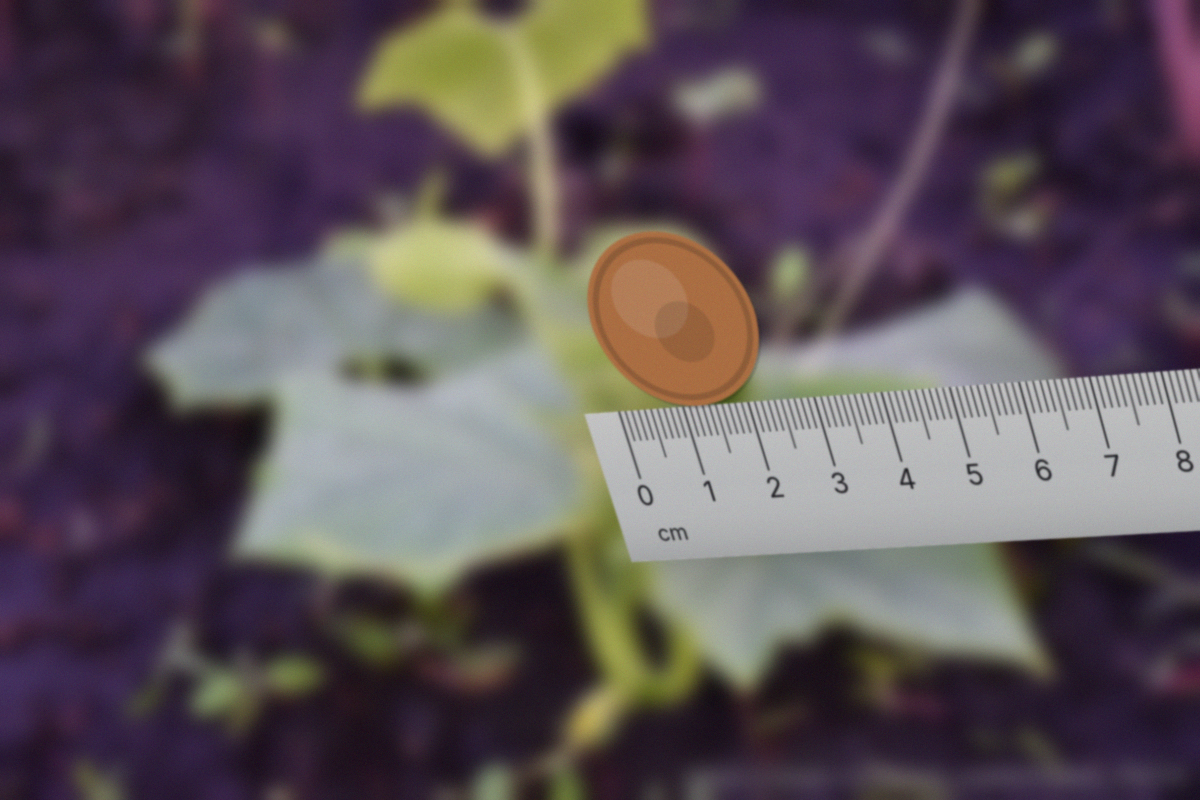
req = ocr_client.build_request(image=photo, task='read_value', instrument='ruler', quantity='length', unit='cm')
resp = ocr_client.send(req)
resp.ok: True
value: 2.5 cm
